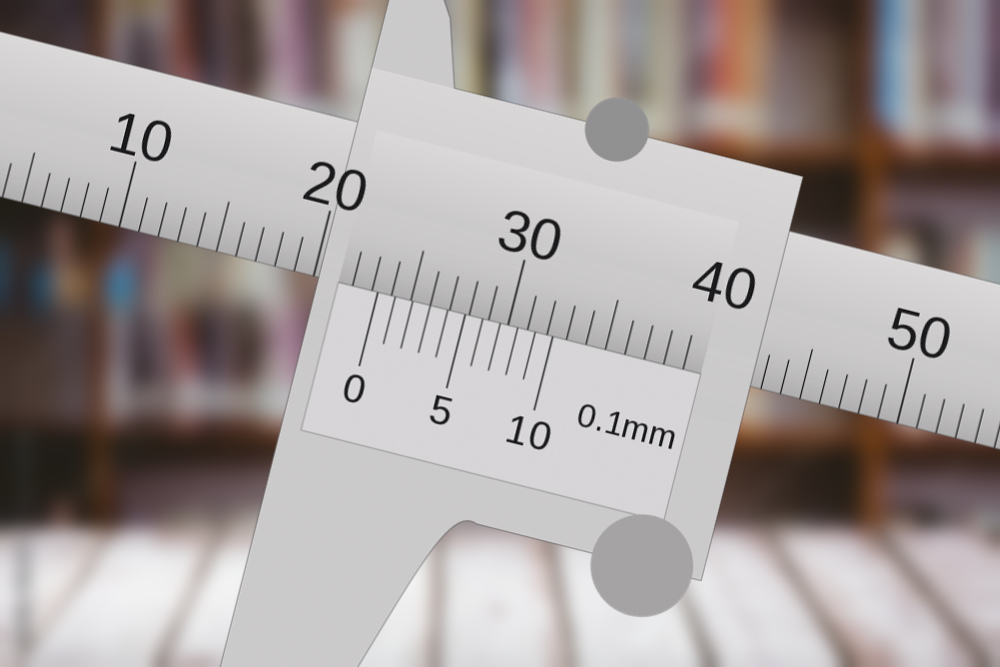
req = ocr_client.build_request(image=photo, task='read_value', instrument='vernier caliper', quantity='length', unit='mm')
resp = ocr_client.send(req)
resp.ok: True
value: 23.3 mm
